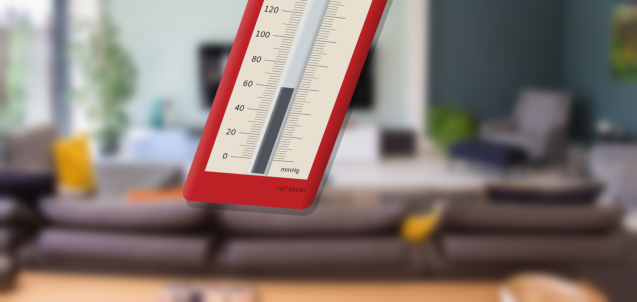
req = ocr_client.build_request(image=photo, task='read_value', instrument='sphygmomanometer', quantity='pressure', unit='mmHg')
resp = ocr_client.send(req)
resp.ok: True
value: 60 mmHg
